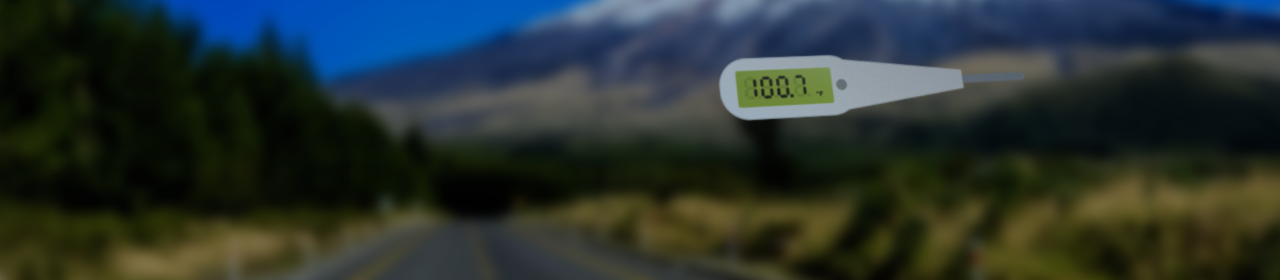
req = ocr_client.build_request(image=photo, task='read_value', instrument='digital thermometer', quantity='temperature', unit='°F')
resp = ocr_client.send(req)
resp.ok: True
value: 100.7 °F
